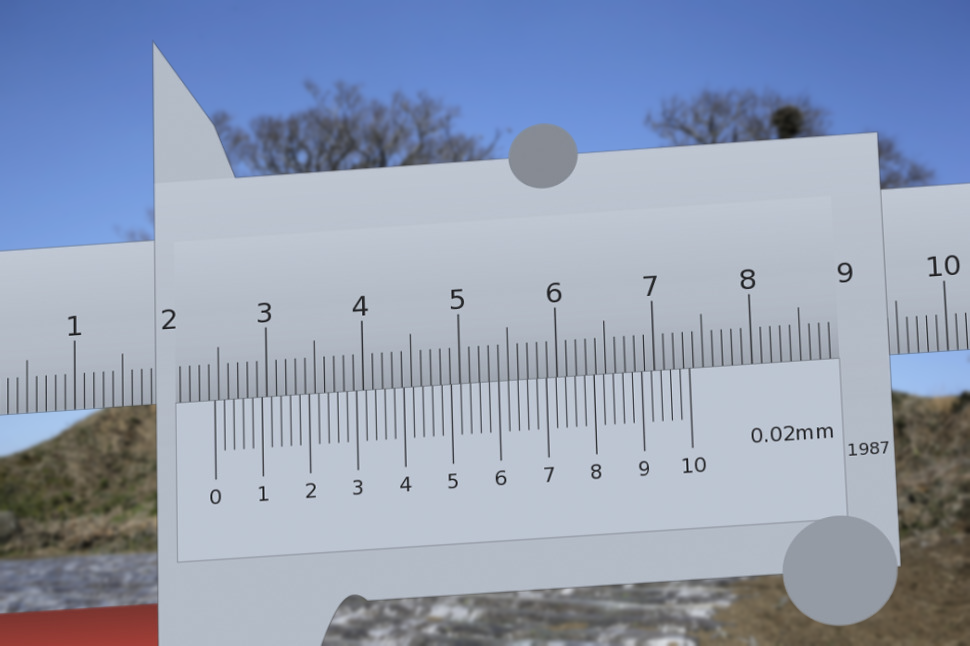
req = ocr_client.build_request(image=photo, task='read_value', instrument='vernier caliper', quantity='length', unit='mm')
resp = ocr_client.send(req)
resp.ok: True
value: 24.6 mm
